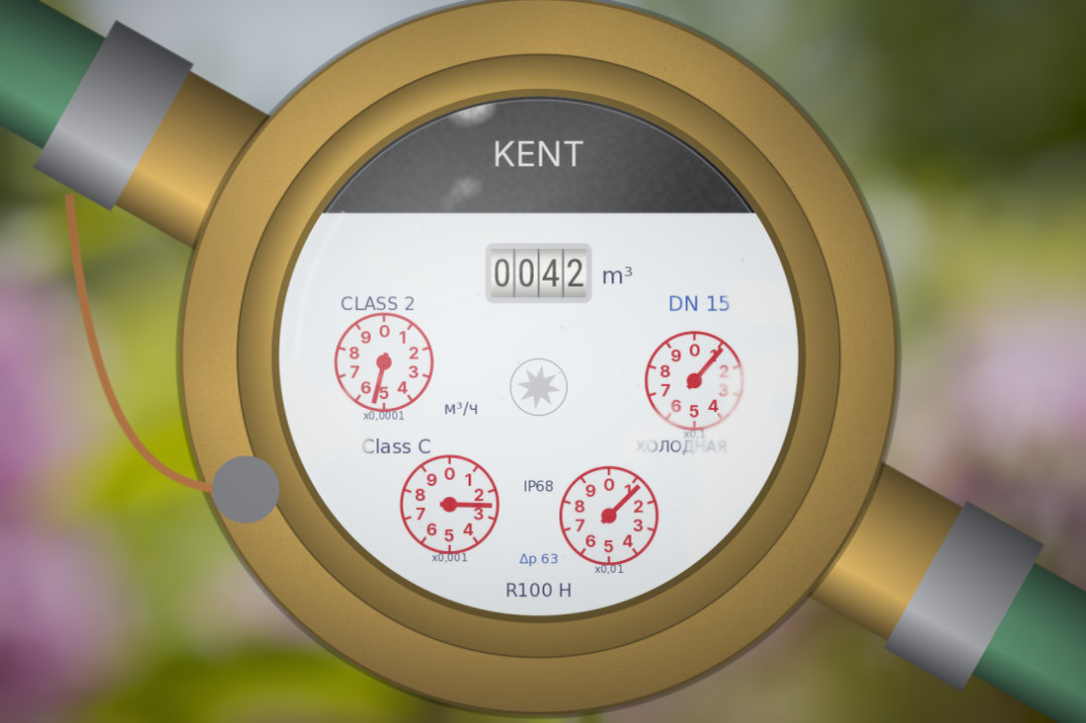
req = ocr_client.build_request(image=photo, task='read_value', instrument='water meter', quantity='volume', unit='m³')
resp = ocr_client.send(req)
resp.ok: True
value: 42.1125 m³
